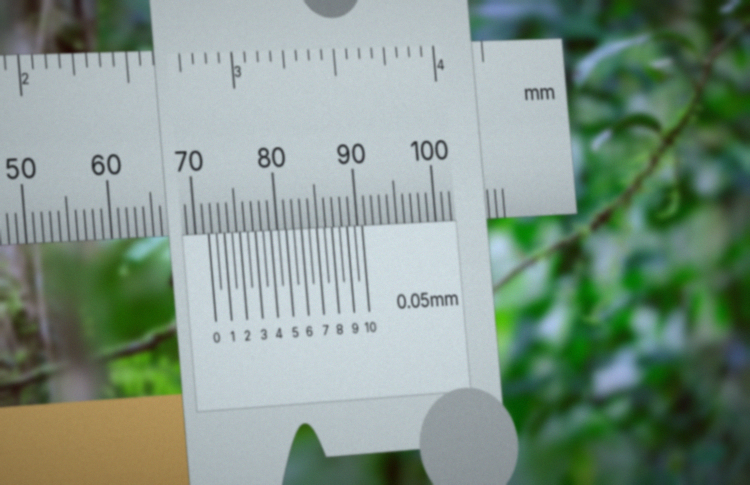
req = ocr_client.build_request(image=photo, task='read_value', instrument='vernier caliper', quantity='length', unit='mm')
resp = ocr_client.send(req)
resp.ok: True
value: 71.6 mm
